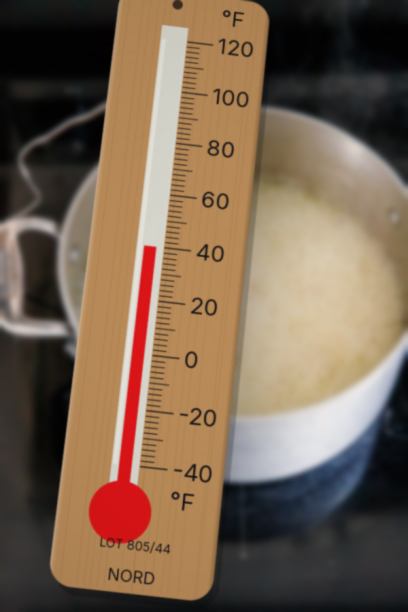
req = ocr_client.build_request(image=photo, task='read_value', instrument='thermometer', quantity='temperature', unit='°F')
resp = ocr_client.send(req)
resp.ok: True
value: 40 °F
